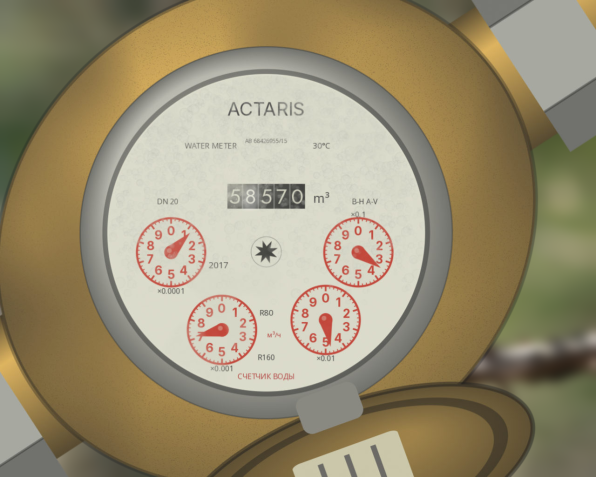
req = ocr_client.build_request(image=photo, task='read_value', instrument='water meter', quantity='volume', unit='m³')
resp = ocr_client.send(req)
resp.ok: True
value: 58570.3471 m³
